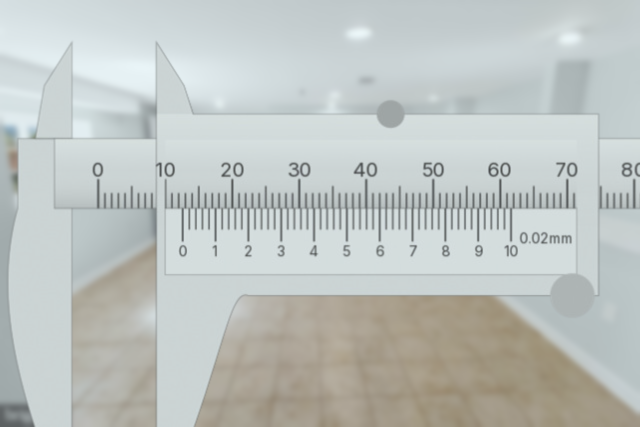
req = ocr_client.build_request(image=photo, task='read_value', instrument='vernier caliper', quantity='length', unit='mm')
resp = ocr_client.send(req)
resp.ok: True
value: 12.6 mm
